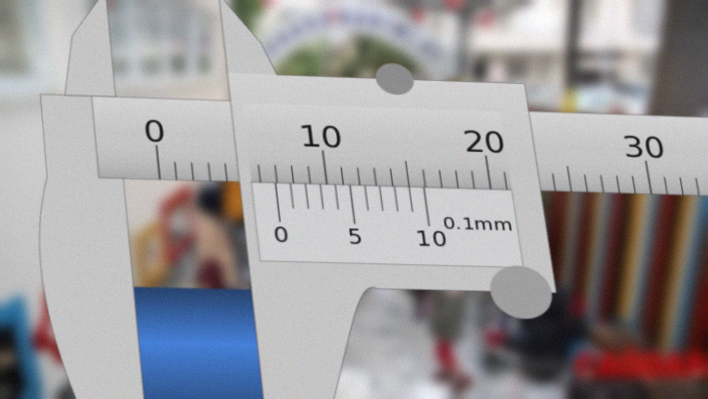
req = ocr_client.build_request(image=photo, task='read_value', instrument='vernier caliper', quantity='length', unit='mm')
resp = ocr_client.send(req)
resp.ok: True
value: 6.9 mm
